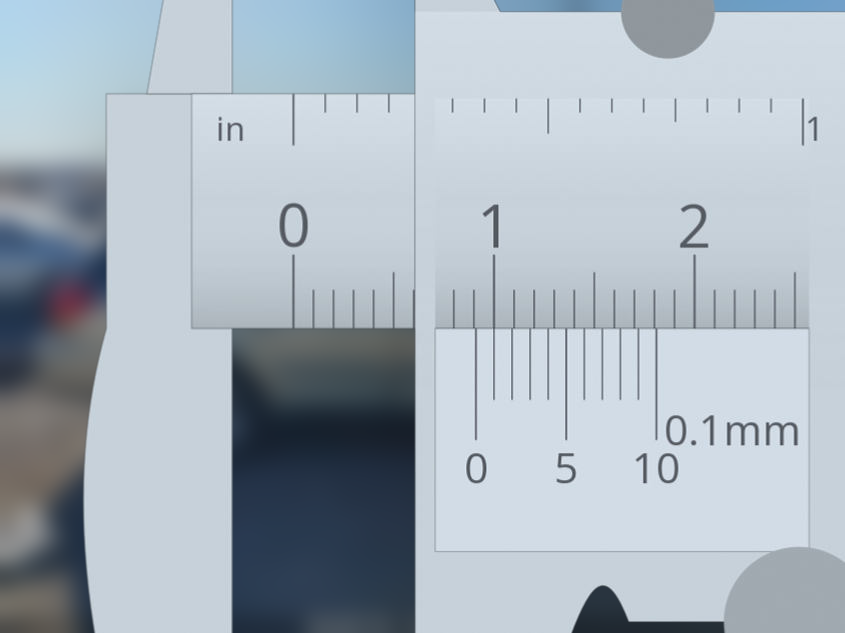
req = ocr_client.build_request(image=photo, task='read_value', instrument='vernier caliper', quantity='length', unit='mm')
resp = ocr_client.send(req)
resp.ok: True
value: 9.1 mm
